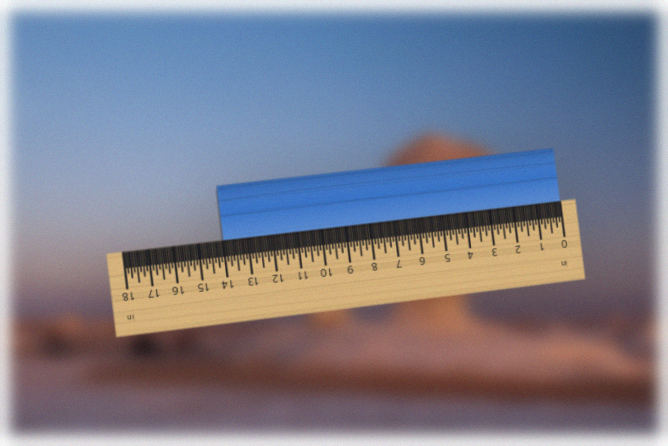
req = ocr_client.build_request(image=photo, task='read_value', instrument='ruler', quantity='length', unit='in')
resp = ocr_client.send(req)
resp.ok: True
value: 14 in
